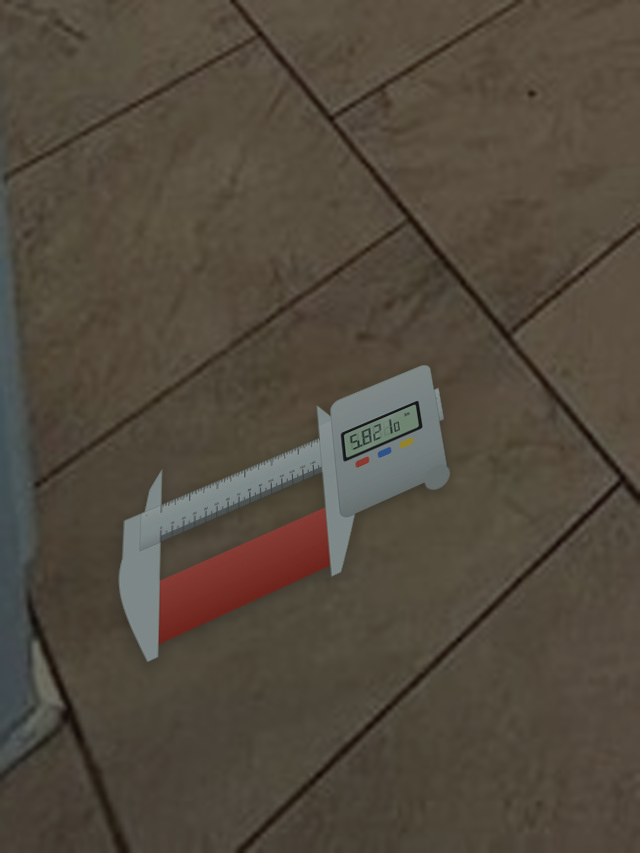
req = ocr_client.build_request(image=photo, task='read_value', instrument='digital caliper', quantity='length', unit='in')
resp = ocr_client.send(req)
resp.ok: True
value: 5.8210 in
